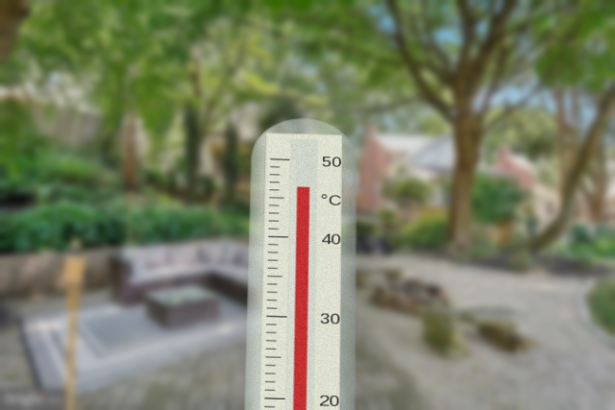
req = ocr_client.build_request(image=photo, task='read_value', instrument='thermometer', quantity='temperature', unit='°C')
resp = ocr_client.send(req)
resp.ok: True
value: 46.5 °C
